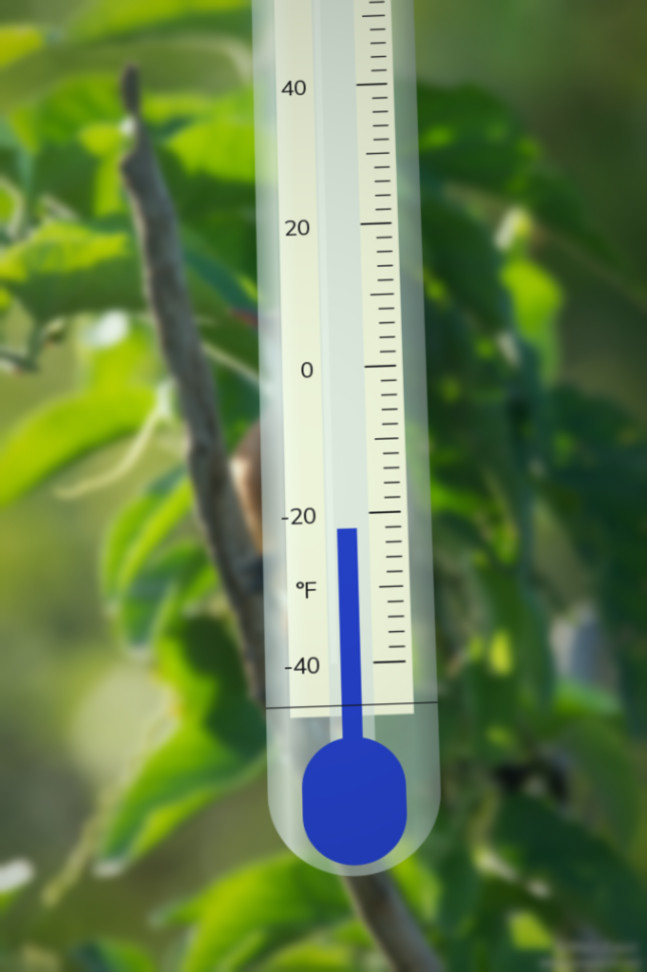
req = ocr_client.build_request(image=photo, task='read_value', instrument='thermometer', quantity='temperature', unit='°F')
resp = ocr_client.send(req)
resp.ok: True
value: -22 °F
